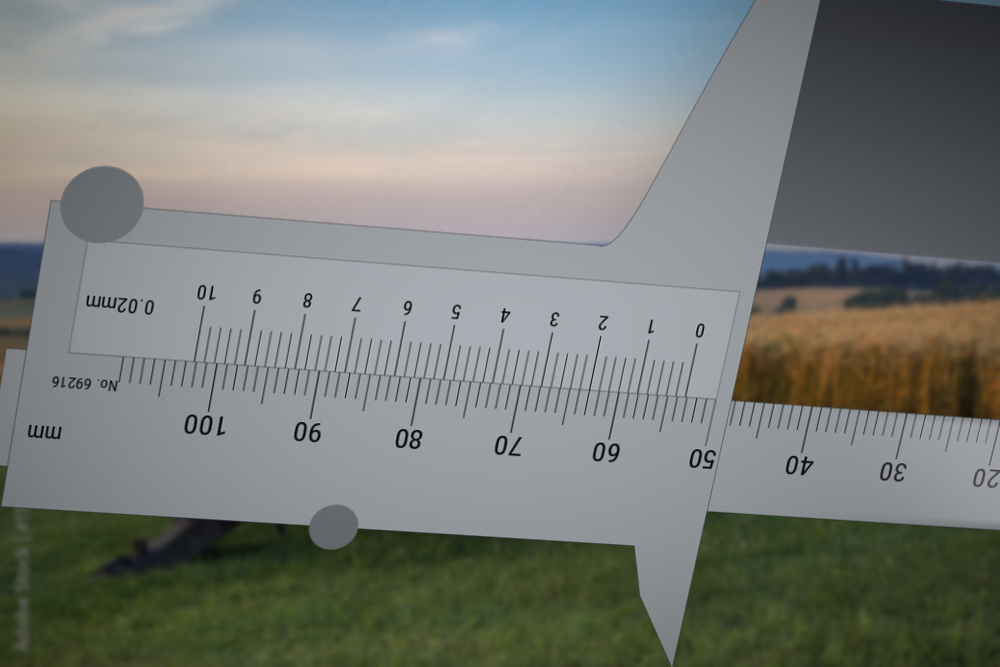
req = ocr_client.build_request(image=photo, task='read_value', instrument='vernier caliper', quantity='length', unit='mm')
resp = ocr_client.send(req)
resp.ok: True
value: 53.2 mm
